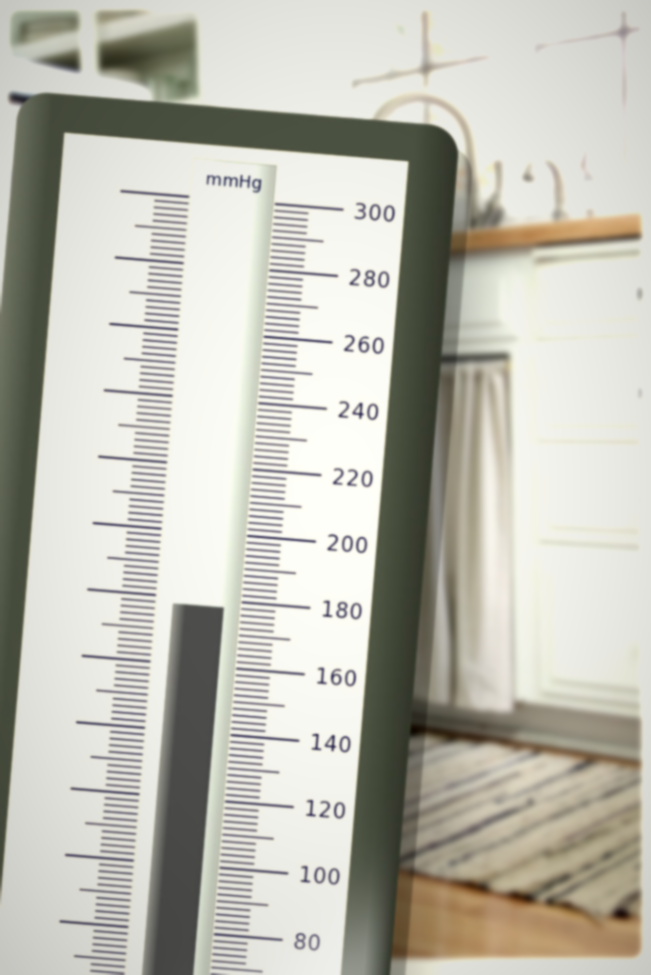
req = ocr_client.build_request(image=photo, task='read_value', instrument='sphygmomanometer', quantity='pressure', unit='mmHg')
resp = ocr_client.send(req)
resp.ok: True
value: 178 mmHg
